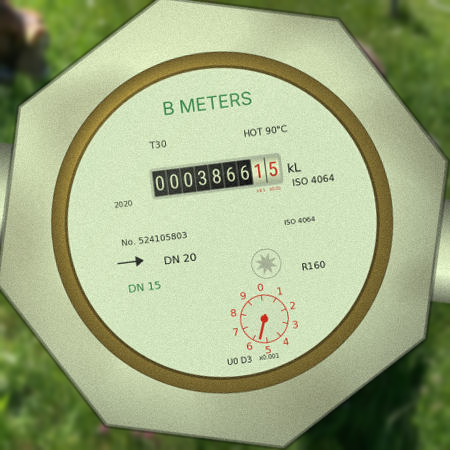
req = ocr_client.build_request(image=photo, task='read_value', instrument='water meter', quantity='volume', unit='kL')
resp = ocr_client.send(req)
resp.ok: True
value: 3866.155 kL
